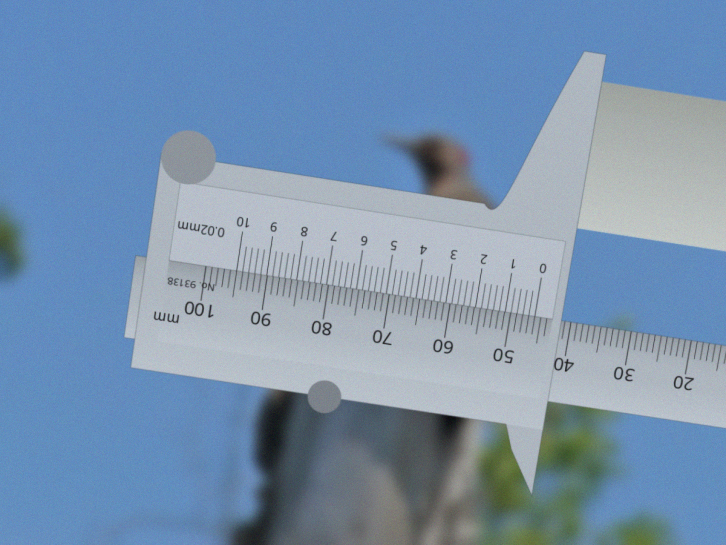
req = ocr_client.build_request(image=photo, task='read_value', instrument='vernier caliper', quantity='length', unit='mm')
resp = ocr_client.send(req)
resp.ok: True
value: 46.0 mm
